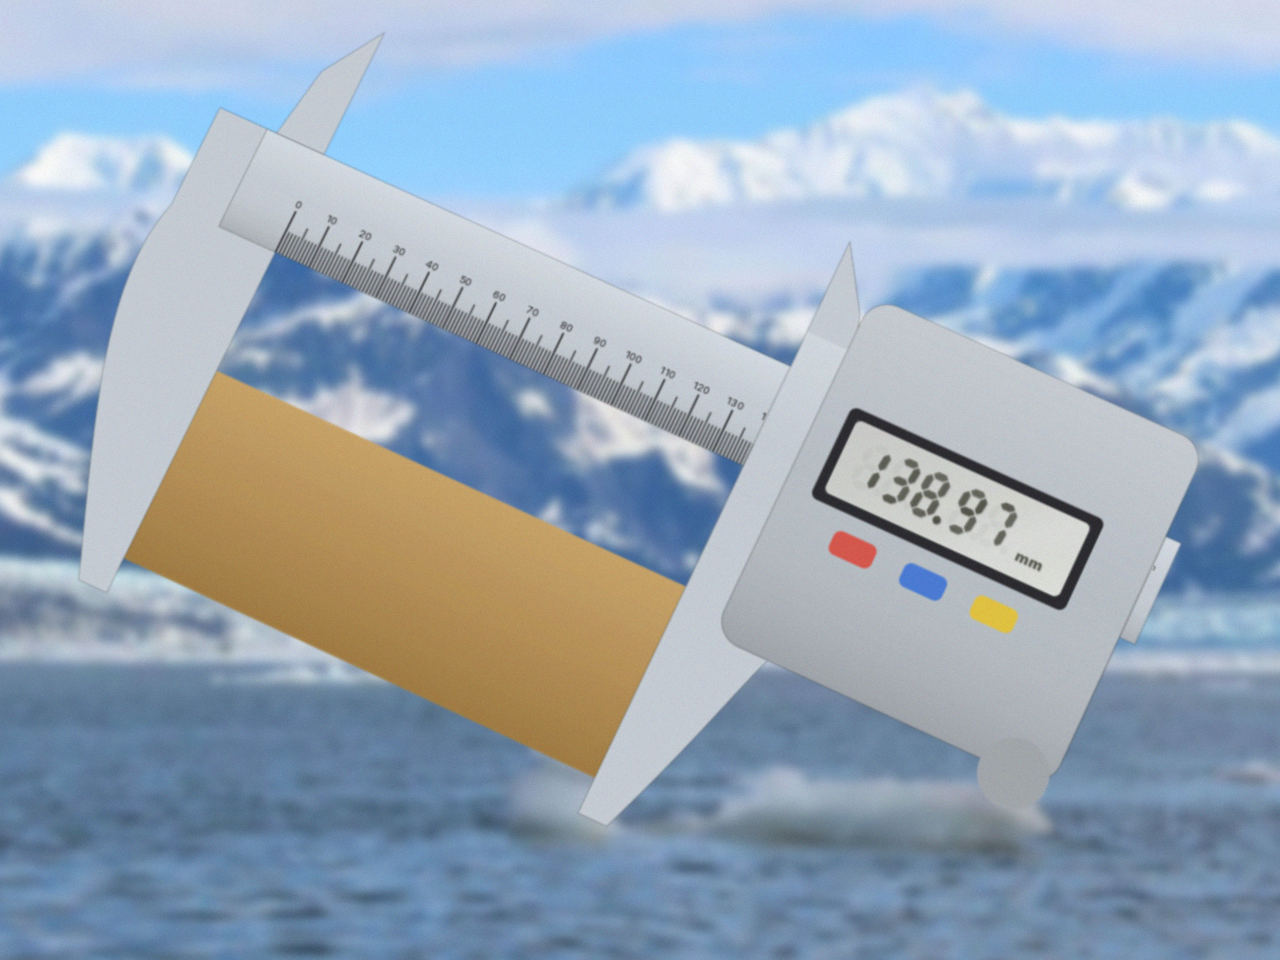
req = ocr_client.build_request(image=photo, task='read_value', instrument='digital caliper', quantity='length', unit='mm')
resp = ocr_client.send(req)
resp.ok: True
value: 138.97 mm
